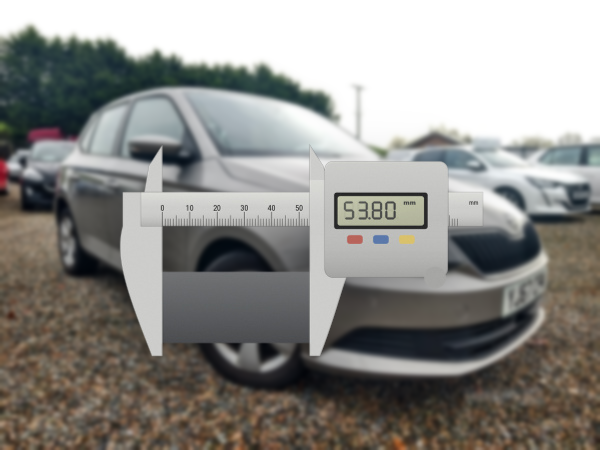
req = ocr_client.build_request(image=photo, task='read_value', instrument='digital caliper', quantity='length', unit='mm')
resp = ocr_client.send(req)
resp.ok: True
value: 53.80 mm
